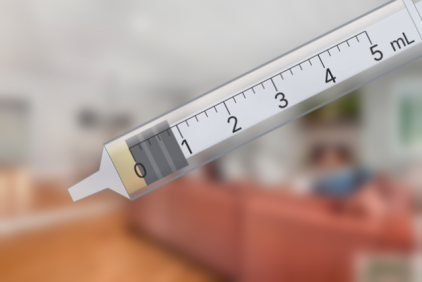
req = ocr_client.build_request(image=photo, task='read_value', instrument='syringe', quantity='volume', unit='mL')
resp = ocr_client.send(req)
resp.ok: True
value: 0 mL
